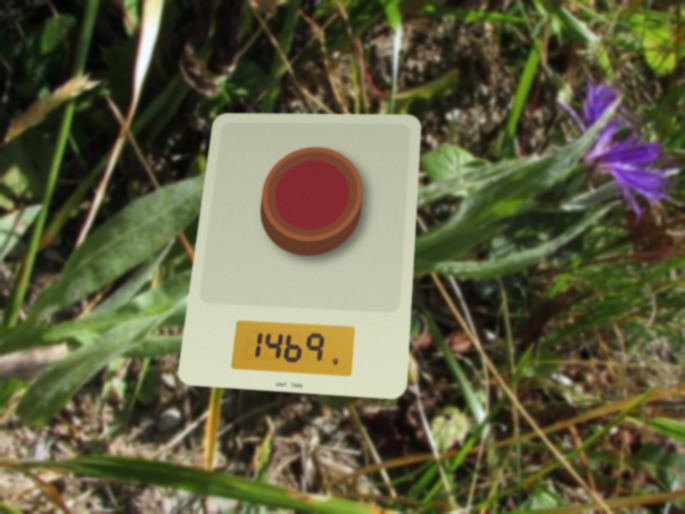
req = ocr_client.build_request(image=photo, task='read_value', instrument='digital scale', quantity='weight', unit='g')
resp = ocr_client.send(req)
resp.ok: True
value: 1469 g
